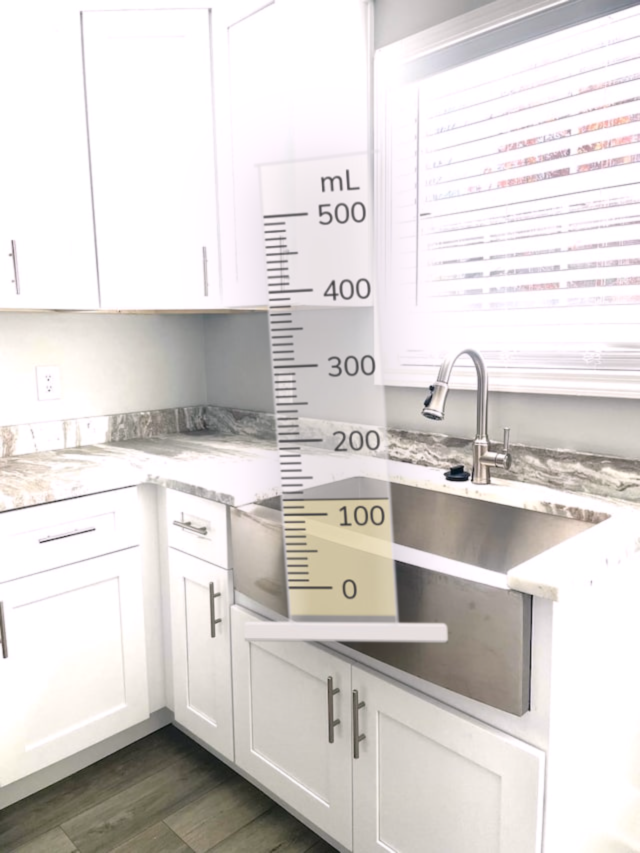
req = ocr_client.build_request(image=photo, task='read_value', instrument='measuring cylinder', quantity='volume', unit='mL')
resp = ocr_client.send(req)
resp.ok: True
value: 120 mL
